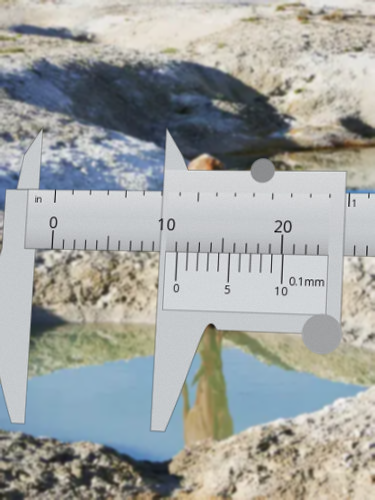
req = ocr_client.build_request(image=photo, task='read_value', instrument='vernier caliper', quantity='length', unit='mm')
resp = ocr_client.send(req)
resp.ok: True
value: 11.1 mm
